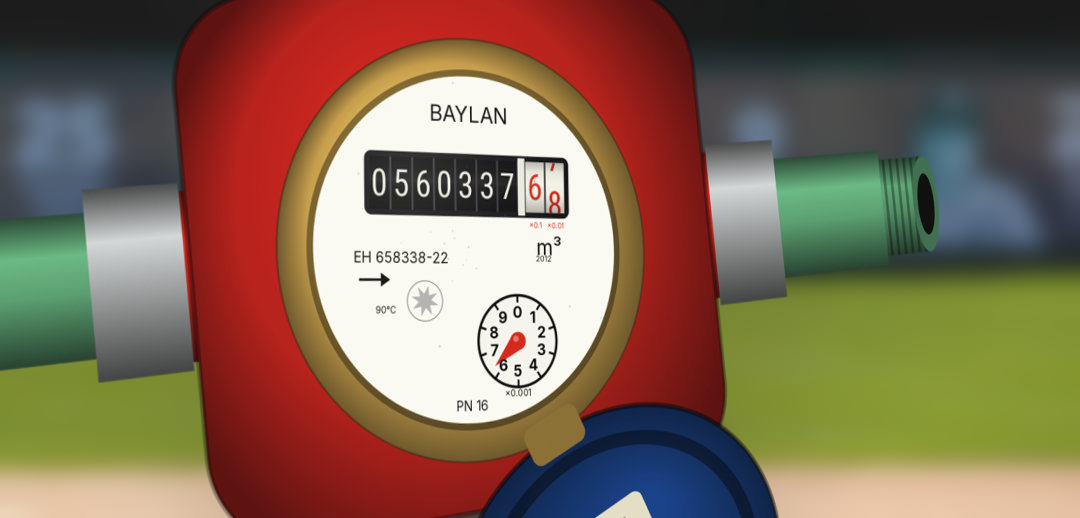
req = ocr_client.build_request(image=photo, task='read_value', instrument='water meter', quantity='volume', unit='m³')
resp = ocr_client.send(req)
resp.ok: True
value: 560337.676 m³
